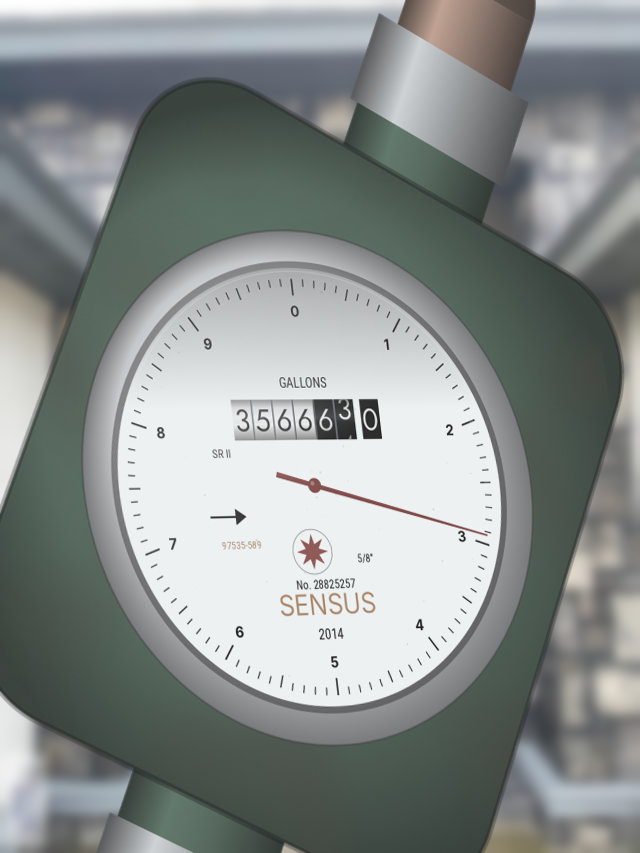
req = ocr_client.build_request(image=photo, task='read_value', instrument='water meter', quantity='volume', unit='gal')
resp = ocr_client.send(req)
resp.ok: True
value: 3566632.9 gal
